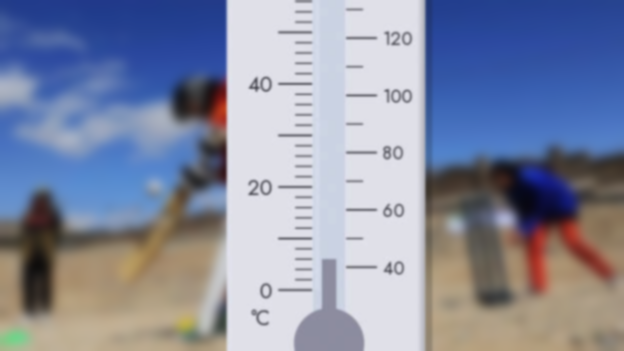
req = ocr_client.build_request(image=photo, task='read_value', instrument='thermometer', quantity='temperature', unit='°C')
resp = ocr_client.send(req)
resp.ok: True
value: 6 °C
